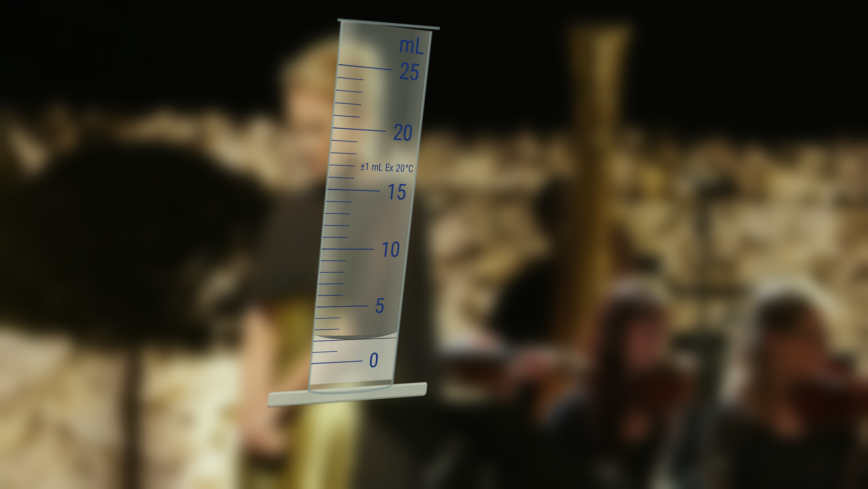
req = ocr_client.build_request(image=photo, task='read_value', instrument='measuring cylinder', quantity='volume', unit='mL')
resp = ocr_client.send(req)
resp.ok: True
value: 2 mL
